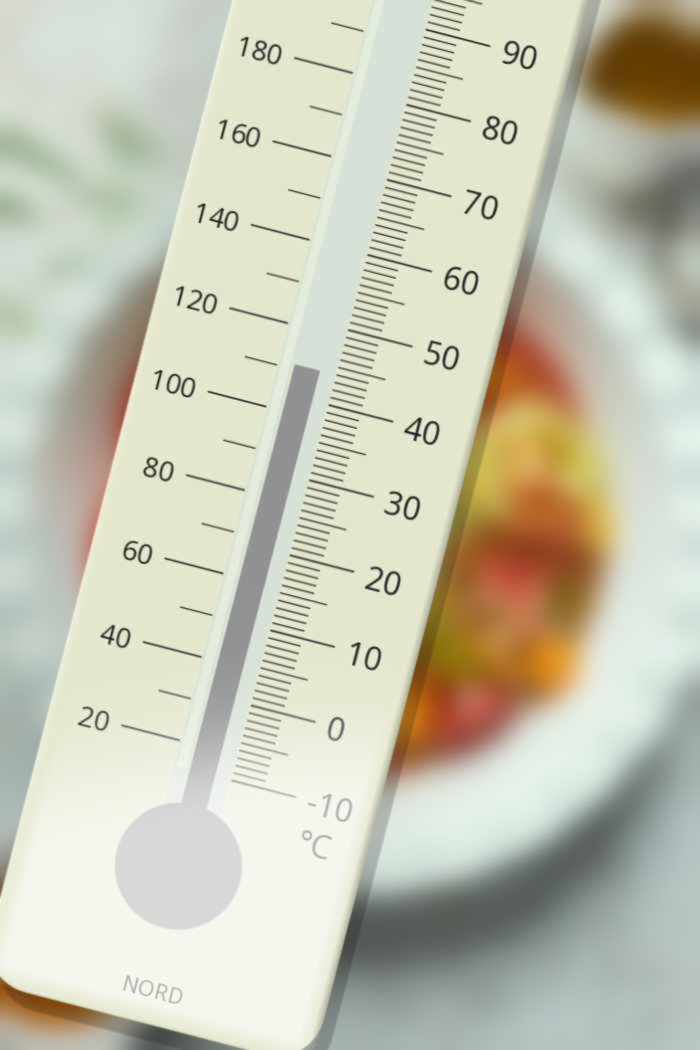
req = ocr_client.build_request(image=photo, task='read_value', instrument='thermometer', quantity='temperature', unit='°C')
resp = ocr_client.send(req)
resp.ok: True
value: 44 °C
